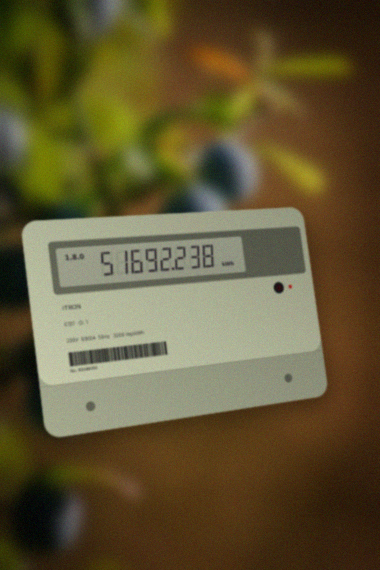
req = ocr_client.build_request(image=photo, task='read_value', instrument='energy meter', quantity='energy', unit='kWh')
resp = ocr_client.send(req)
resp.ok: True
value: 51692.238 kWh
